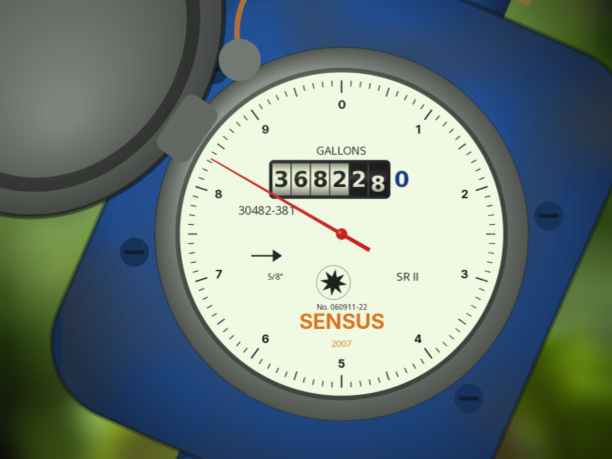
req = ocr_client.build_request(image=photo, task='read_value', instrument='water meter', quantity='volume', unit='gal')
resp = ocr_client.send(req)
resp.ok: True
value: 3682278.3 gal
